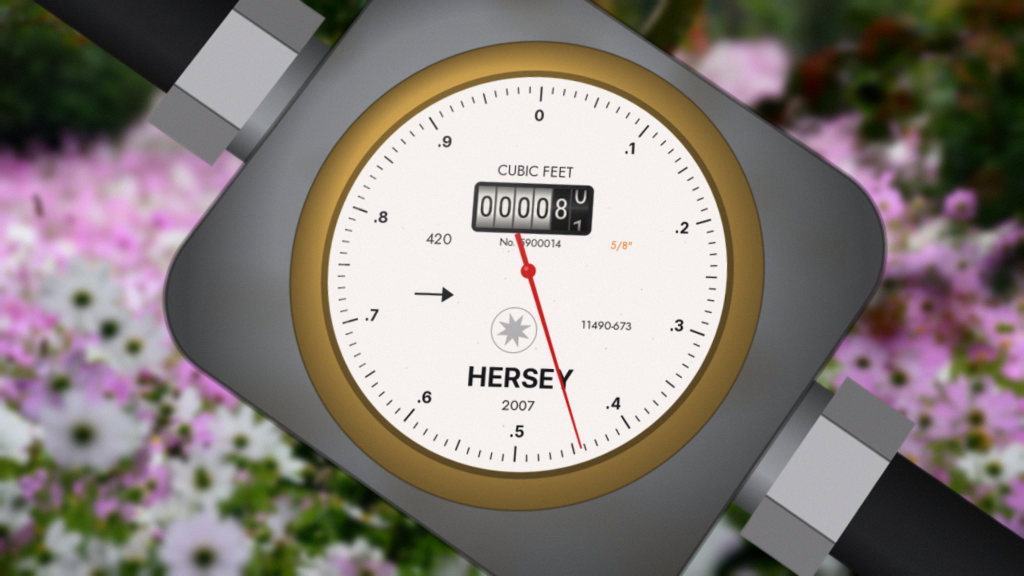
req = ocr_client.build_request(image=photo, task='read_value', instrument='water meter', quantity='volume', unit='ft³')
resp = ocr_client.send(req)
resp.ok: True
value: 80.44 ft³
